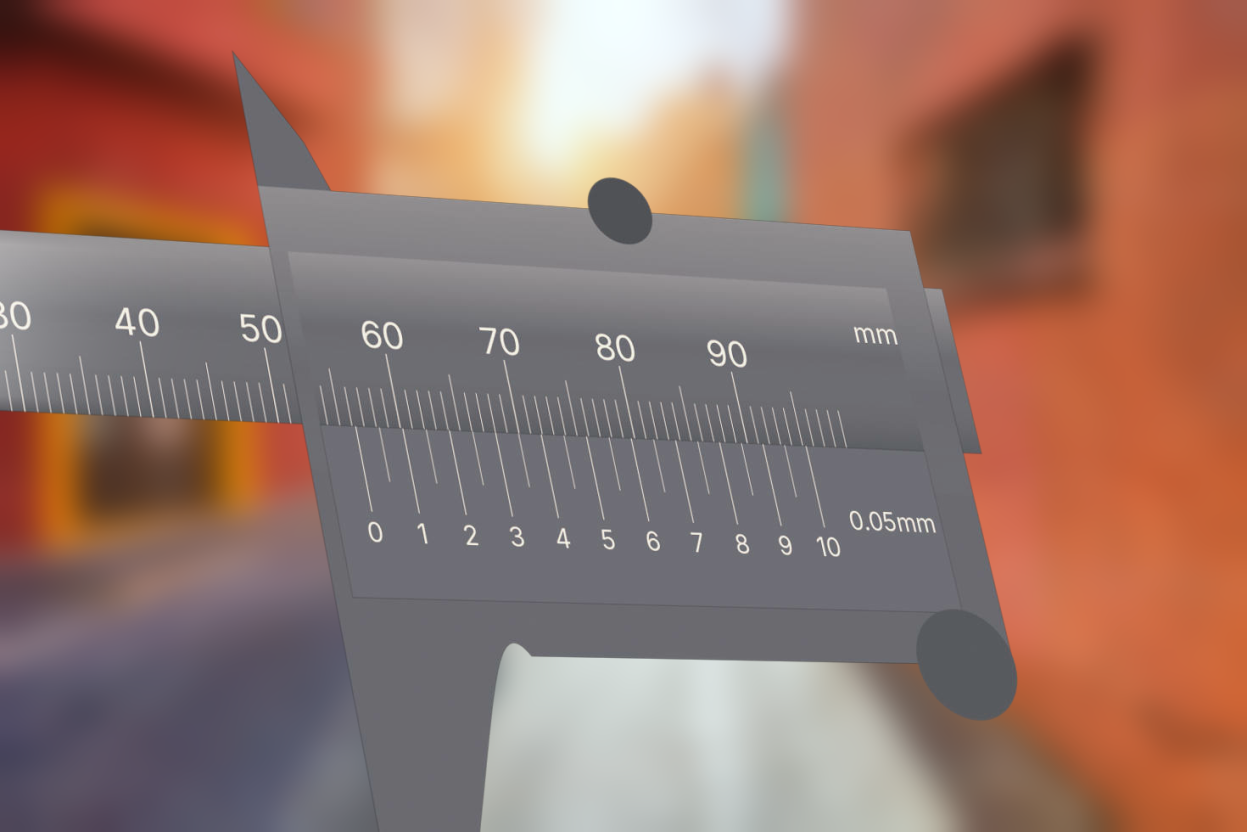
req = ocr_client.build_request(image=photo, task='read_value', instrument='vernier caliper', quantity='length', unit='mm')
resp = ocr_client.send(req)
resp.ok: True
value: 56.3 mm
